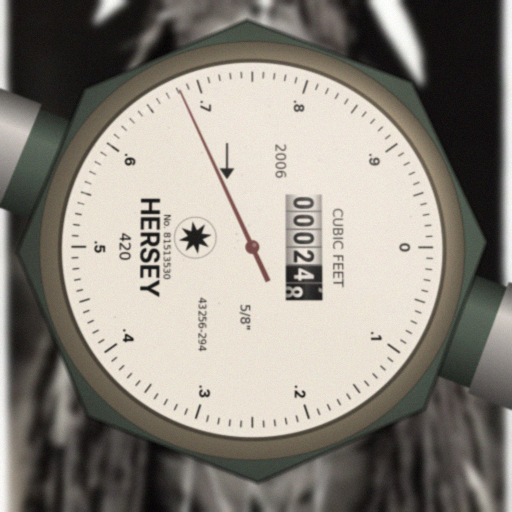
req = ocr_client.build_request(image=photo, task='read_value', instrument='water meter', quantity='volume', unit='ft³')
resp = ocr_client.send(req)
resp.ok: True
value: 247.68 ft³
